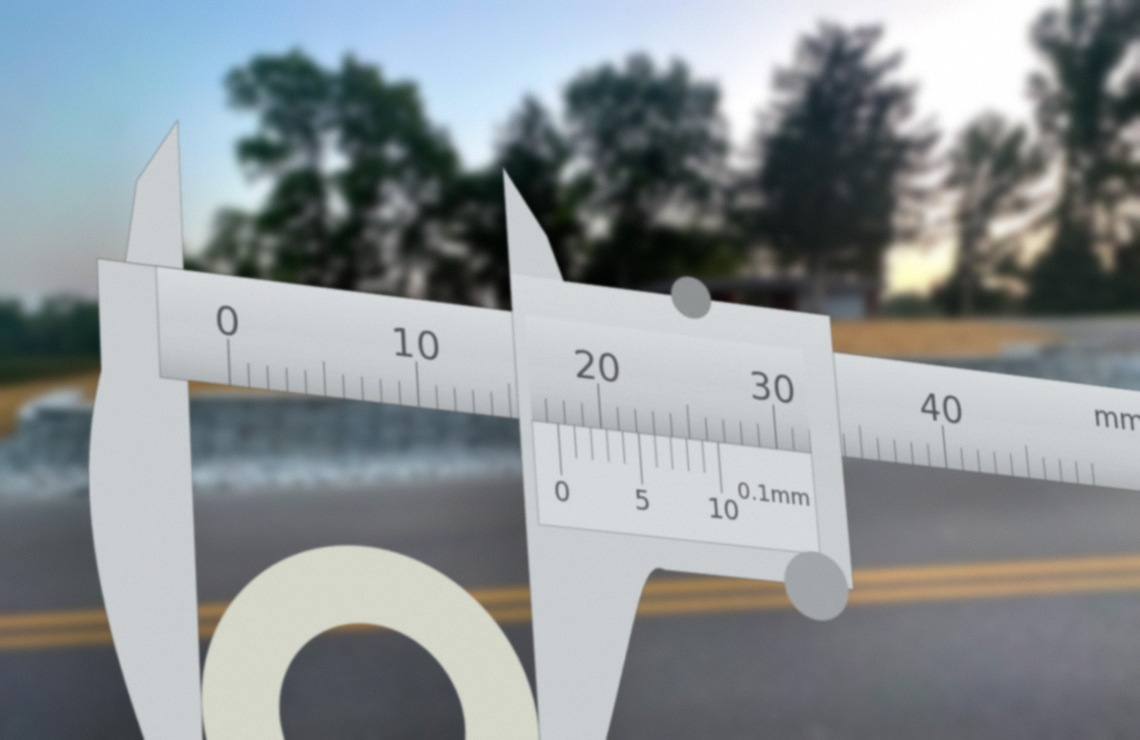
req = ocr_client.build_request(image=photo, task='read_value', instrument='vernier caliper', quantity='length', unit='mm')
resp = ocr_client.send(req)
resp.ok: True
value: 17.6 mm
